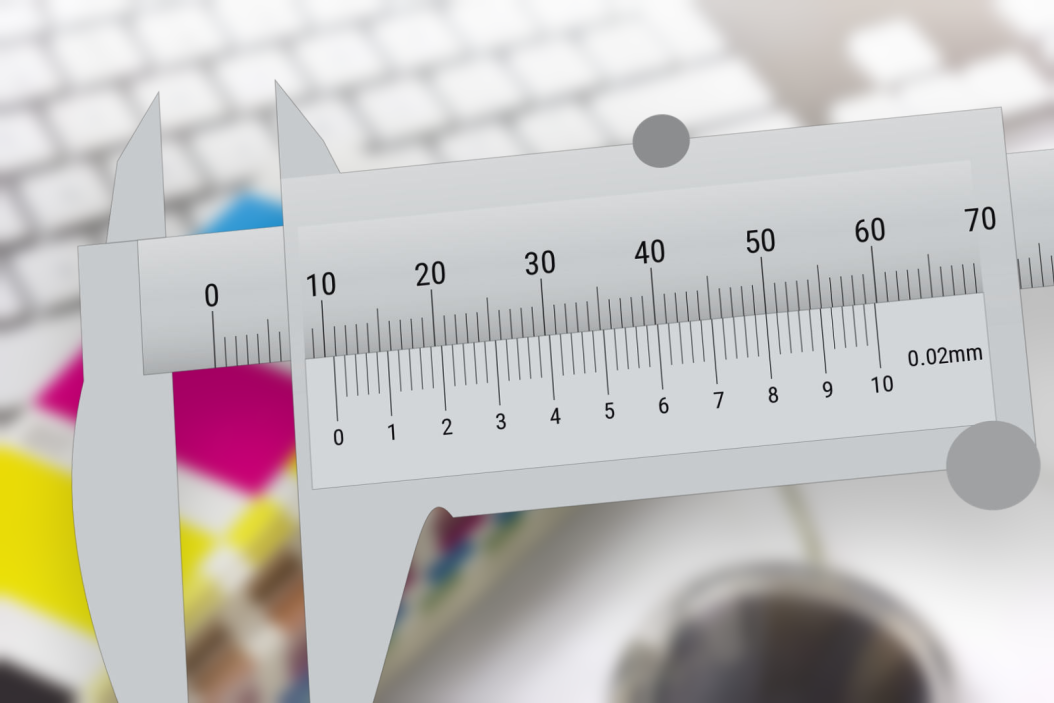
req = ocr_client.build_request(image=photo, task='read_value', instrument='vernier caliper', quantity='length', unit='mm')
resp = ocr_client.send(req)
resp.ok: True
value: 10.8 mm
